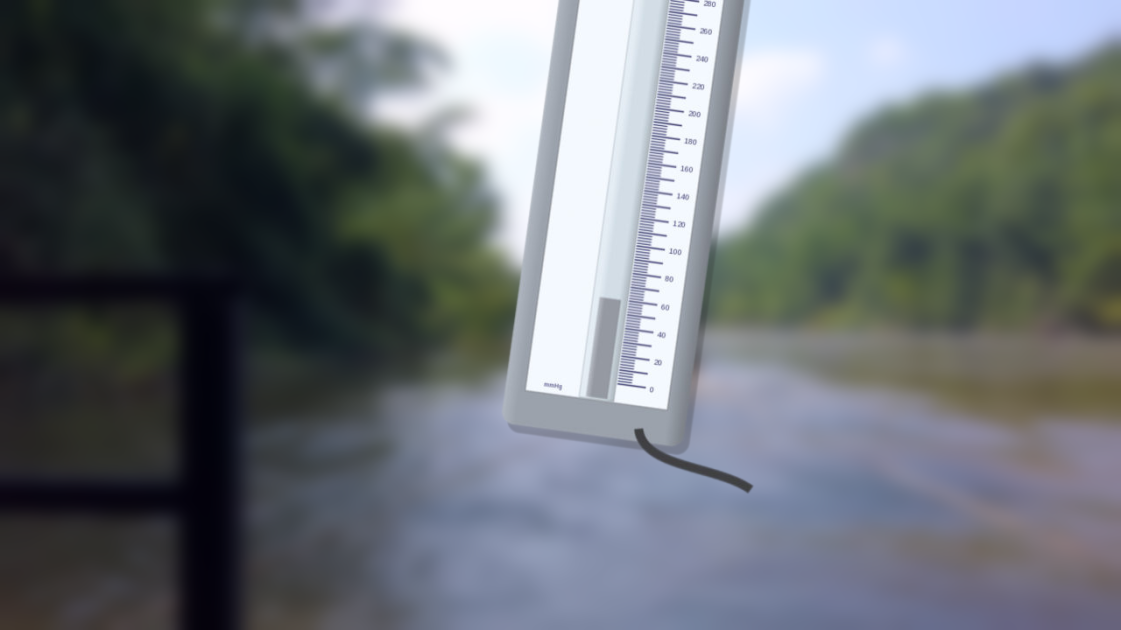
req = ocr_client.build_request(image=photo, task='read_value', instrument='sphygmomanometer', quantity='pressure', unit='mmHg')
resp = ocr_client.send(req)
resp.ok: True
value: 60 mmHg
